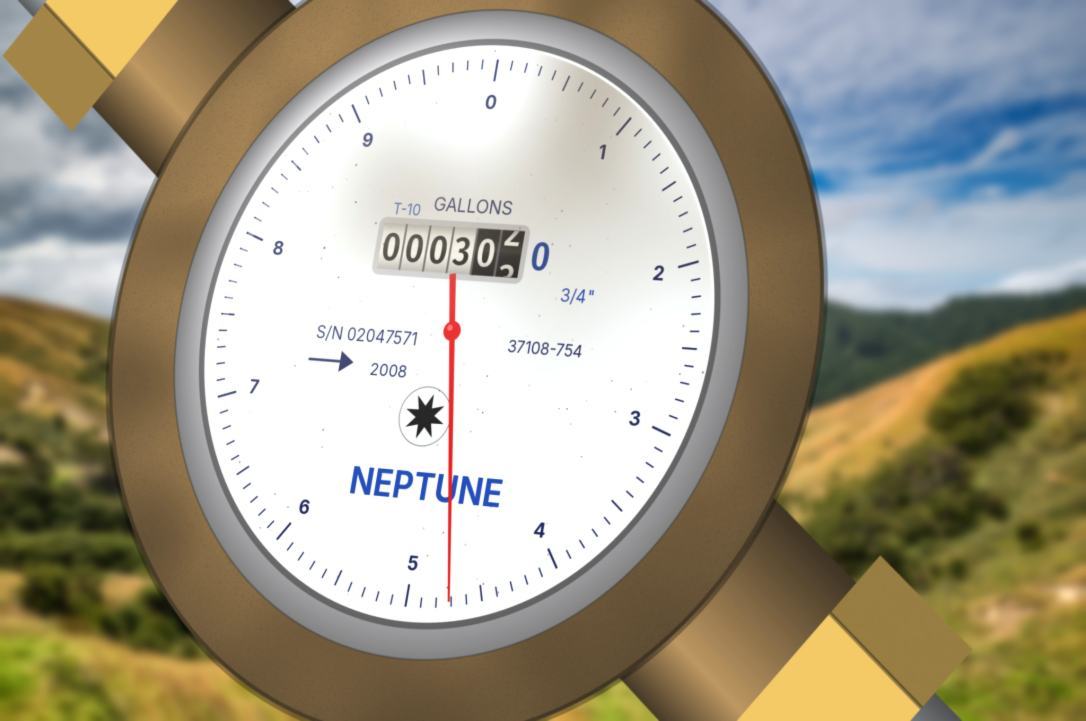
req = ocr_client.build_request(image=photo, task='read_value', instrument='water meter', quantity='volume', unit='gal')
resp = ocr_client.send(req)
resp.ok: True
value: 3024.7 gal
